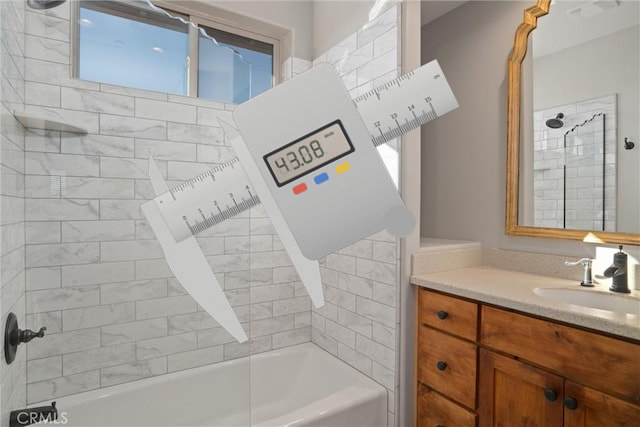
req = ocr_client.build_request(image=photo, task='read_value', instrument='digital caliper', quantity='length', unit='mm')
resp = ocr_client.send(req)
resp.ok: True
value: 43.08 mm
